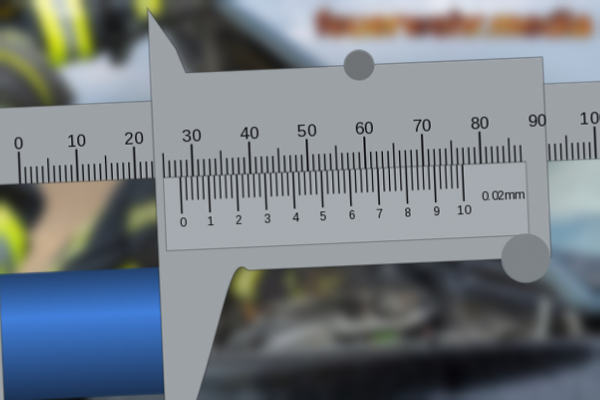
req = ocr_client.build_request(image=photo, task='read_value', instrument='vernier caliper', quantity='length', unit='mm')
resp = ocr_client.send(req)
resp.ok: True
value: 27.8 mm
